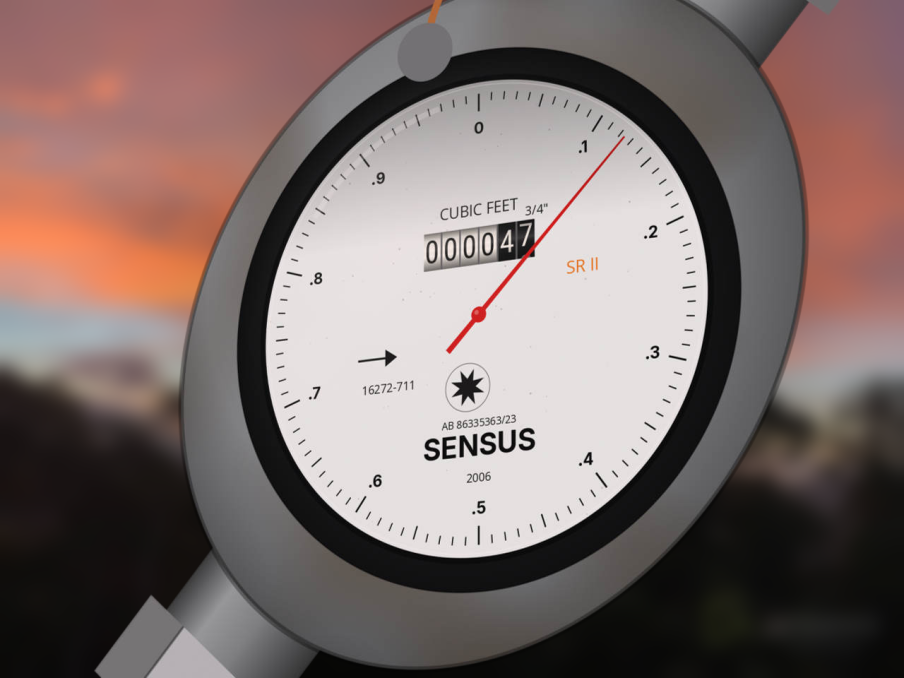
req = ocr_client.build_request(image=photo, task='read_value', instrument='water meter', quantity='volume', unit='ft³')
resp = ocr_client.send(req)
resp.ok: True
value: 47.12 ft³
